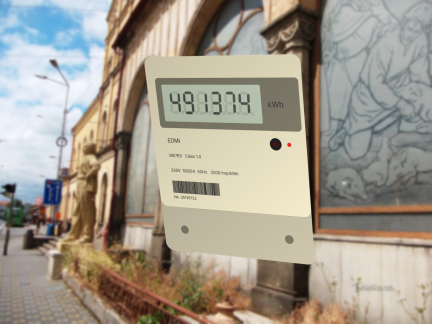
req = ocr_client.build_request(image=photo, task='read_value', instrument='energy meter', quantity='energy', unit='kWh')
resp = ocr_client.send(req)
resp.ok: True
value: 491374 kWh
